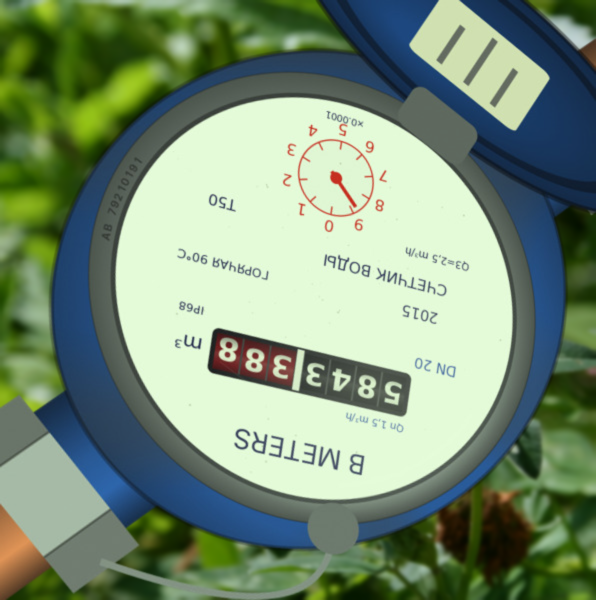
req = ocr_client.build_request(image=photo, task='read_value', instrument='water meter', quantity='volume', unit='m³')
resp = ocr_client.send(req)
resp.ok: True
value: 5843.3878 m³
